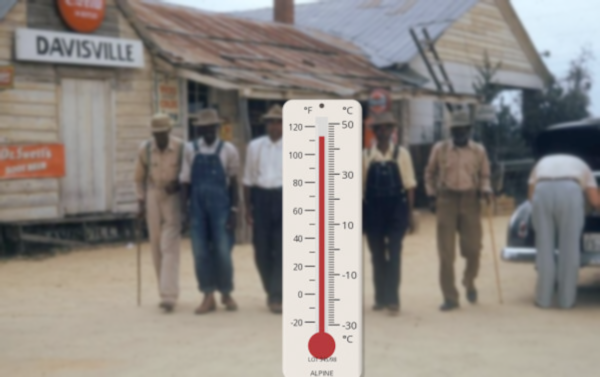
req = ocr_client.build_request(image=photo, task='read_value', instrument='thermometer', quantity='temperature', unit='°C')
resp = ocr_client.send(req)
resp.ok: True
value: 45 °C
